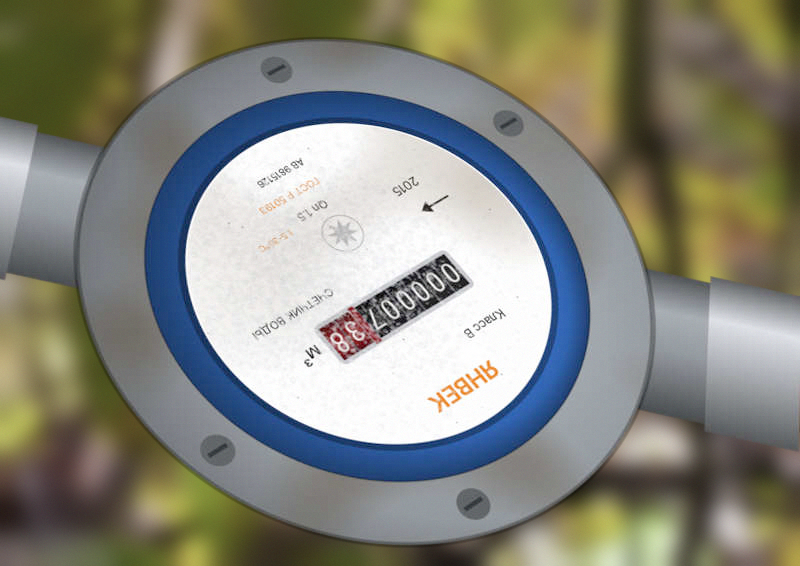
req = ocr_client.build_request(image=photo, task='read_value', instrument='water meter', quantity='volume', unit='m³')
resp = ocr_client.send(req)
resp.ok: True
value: 7.38 m³
